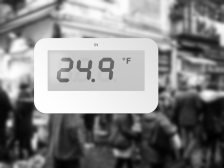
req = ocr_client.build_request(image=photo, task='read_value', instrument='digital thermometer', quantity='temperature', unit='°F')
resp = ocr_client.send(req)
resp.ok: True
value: 24.9 °F
